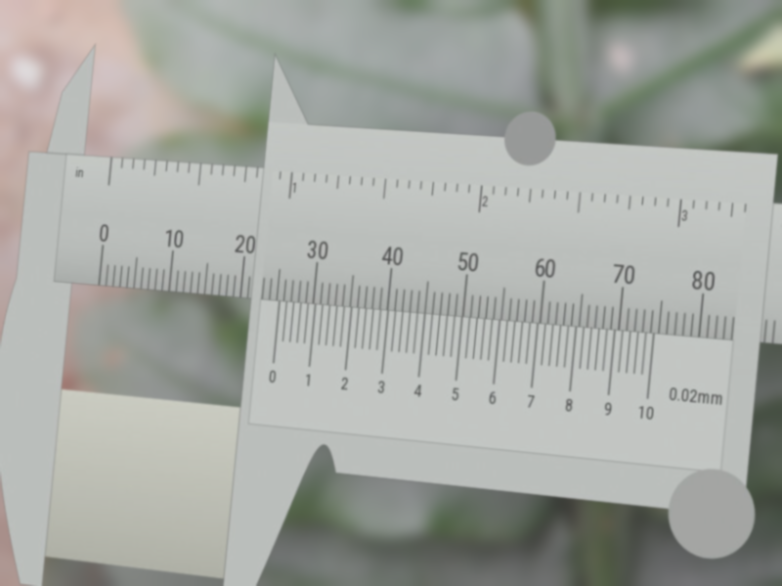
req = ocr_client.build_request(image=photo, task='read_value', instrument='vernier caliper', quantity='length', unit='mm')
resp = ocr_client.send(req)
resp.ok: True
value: 25.4 mm
